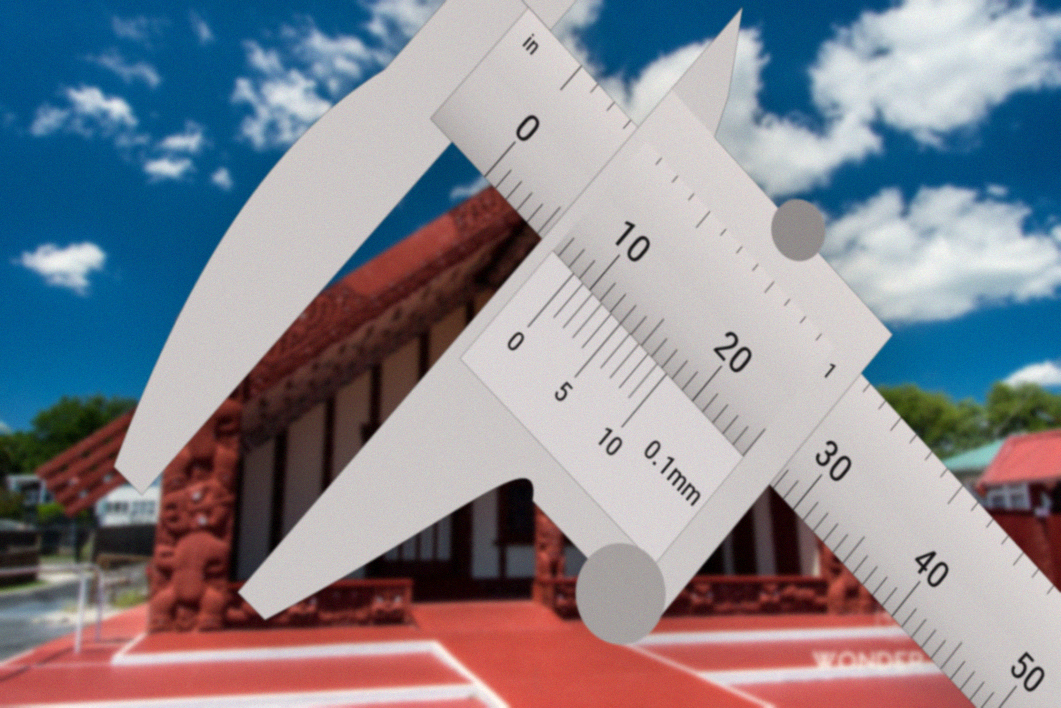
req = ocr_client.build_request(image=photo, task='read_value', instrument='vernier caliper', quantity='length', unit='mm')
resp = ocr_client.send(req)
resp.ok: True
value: 8.5 mm
